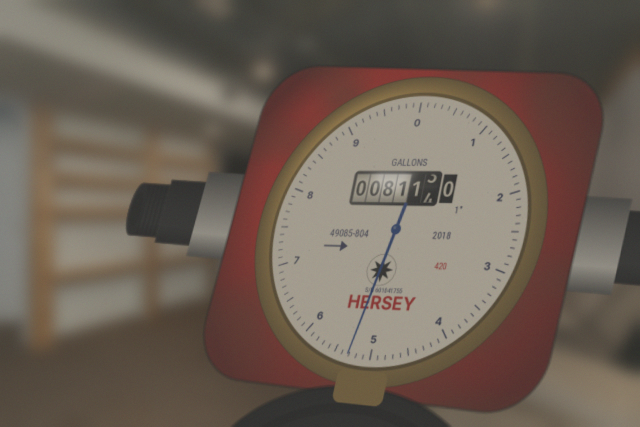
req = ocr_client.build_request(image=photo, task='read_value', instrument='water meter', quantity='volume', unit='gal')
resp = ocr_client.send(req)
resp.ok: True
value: 81135.3 gal
